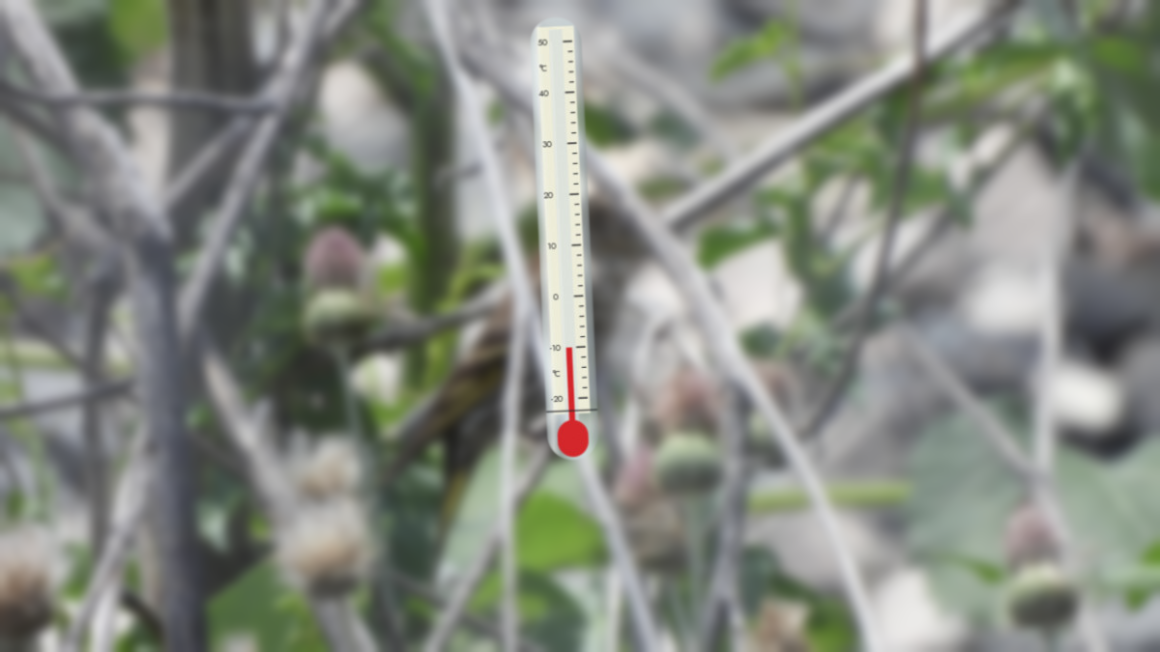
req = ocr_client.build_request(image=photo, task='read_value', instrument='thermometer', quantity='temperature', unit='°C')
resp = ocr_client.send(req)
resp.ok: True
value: -10 °C
